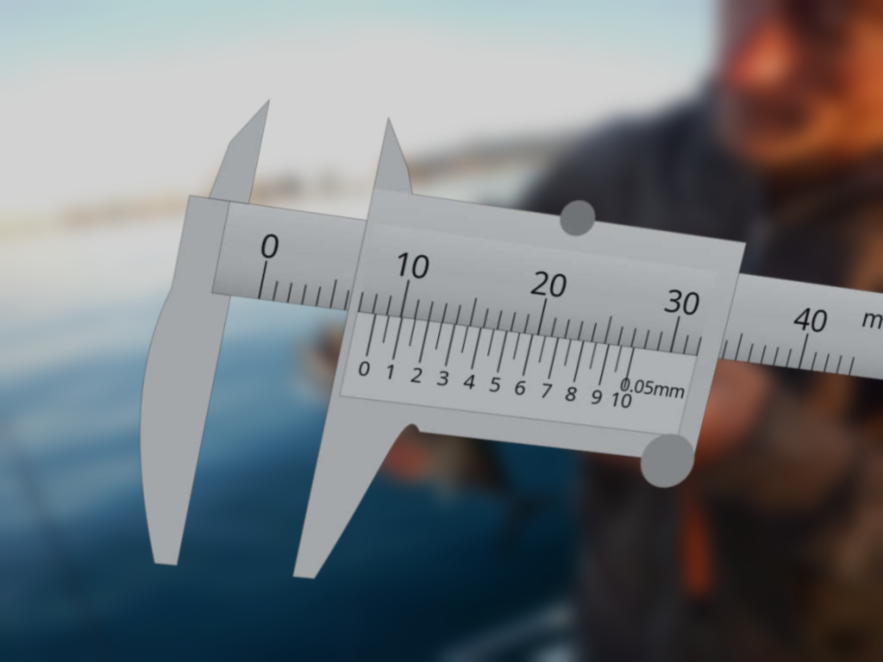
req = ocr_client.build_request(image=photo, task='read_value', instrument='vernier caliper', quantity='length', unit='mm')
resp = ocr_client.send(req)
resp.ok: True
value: 8.2 mm
